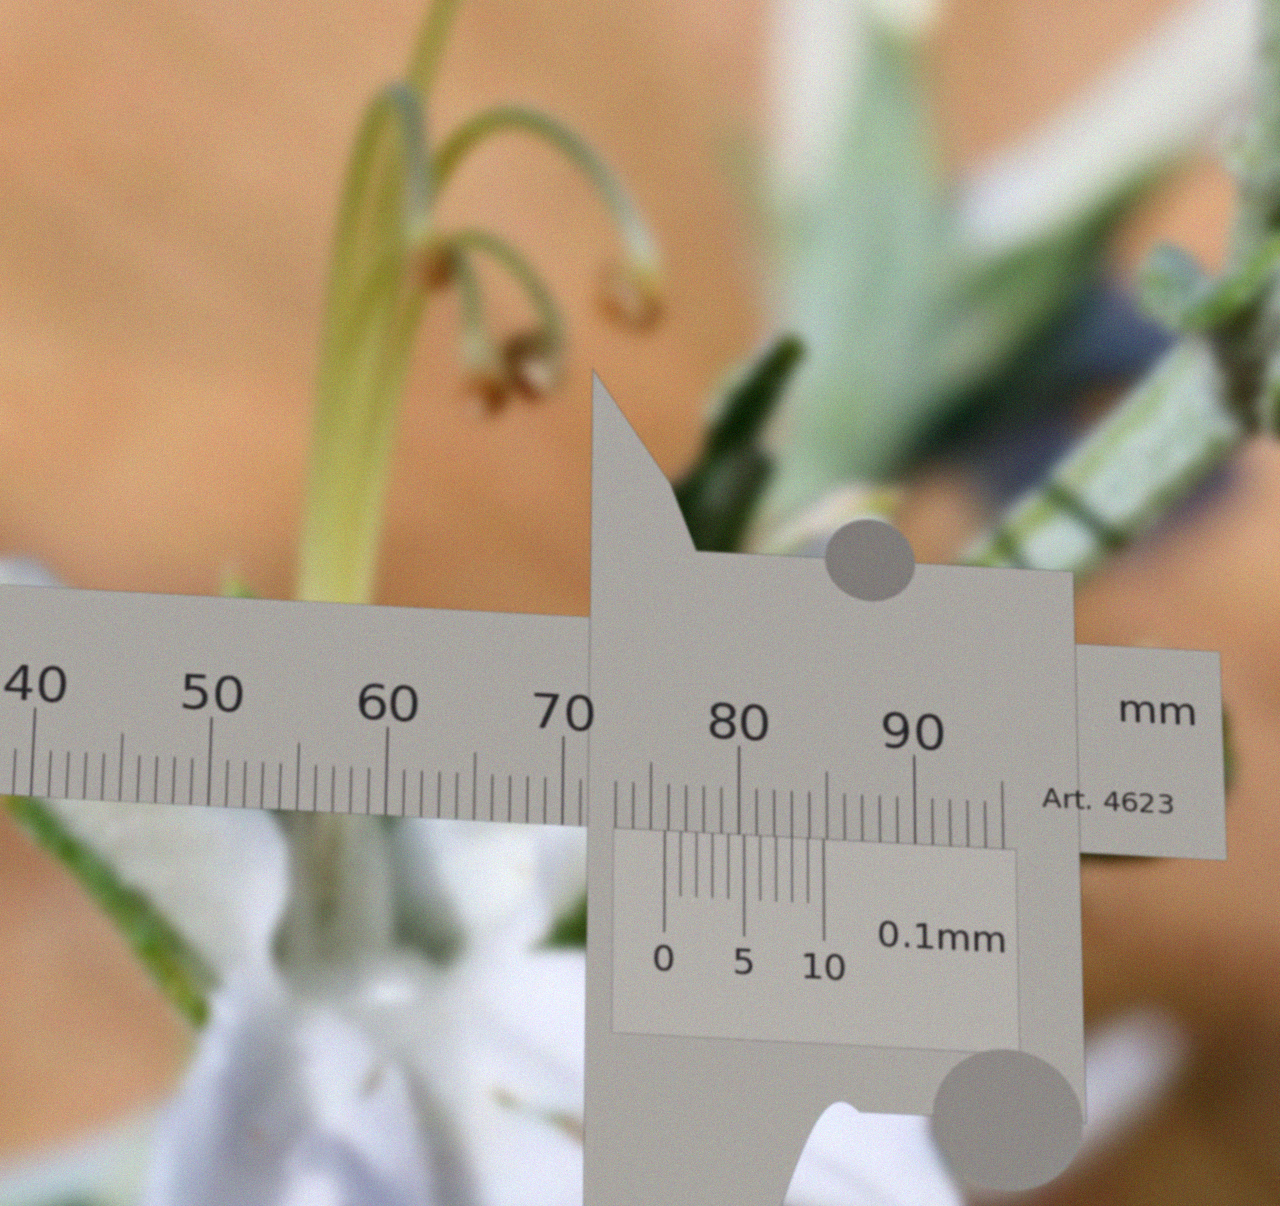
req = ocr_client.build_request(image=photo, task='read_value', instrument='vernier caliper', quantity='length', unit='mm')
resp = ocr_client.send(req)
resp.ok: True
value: 75.8 mm
